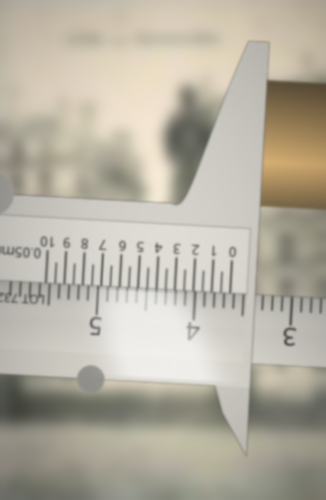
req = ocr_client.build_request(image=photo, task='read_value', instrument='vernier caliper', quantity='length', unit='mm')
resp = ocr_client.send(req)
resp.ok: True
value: 36.4 mm
